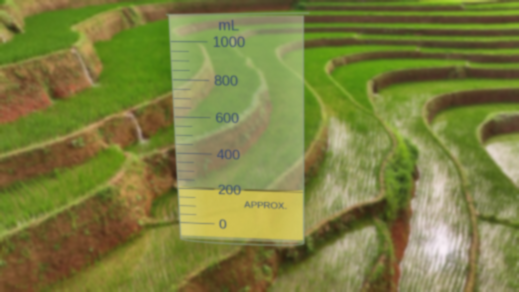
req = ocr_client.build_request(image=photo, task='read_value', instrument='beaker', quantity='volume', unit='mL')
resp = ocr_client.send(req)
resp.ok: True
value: 200 mL
